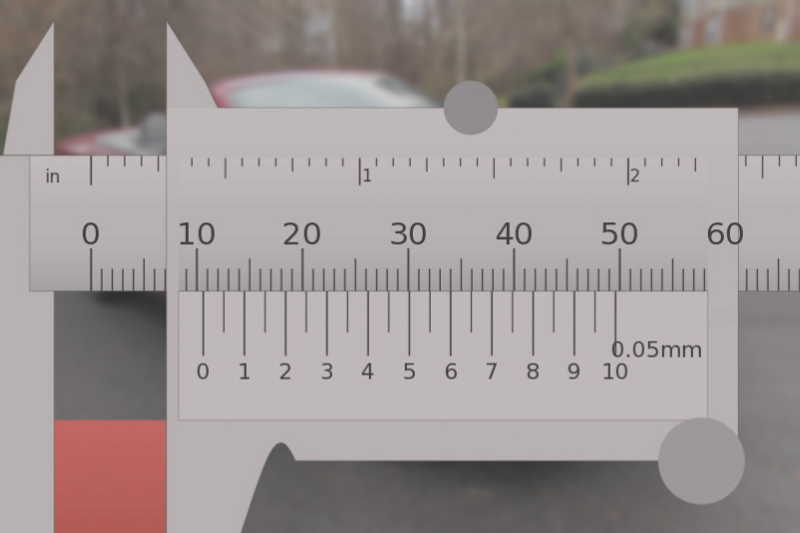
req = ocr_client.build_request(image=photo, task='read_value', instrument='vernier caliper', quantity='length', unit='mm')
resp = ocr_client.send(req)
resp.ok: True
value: 10.6 mm
